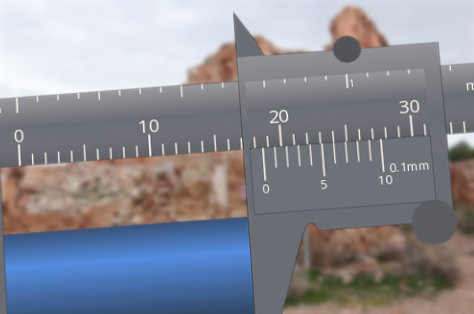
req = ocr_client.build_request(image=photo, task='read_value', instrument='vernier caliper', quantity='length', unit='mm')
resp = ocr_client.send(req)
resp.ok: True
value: 18.6 mm
